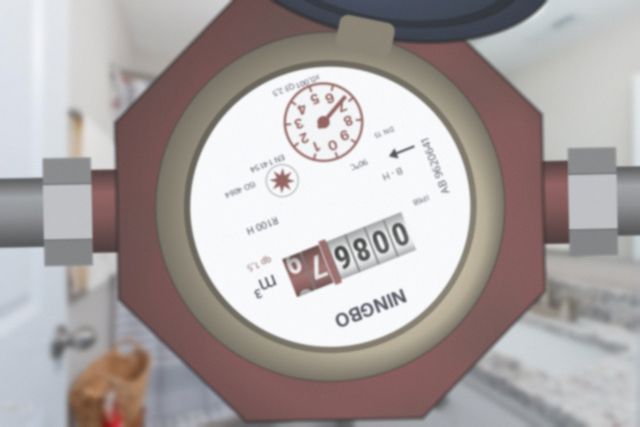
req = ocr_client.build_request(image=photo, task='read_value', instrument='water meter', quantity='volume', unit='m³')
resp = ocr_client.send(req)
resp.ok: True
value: 86.786 m³
